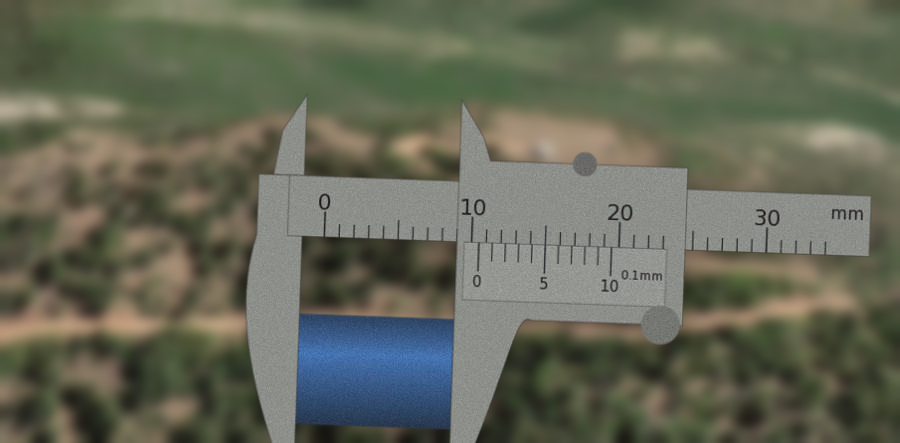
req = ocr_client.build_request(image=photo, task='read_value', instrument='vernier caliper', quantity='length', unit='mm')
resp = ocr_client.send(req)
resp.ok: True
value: 10.5 mm
